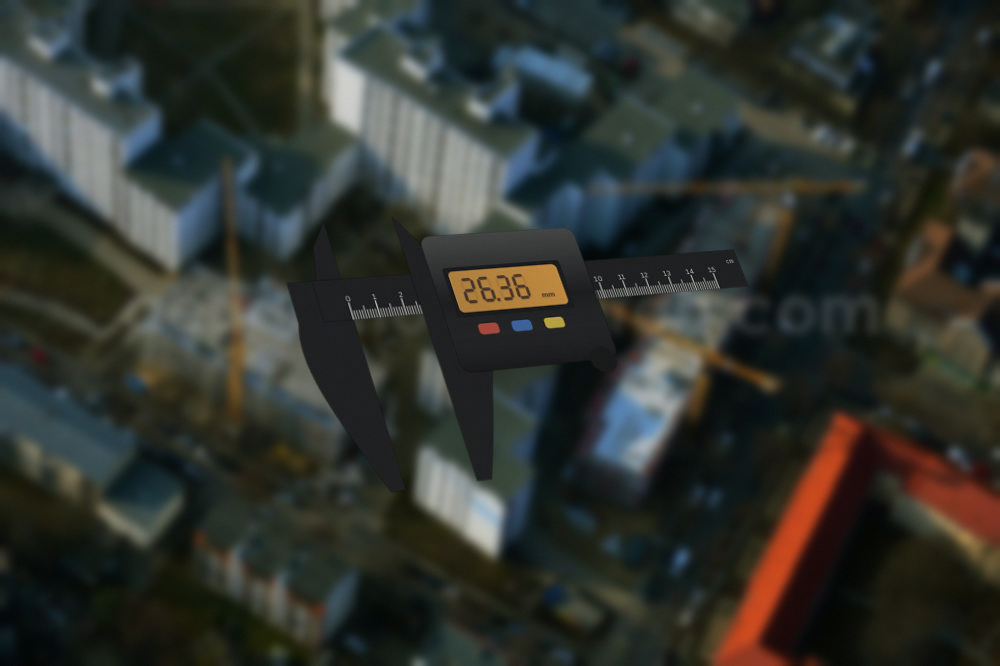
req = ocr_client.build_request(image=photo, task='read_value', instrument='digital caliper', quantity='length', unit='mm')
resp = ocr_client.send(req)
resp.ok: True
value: 26.36 mm
